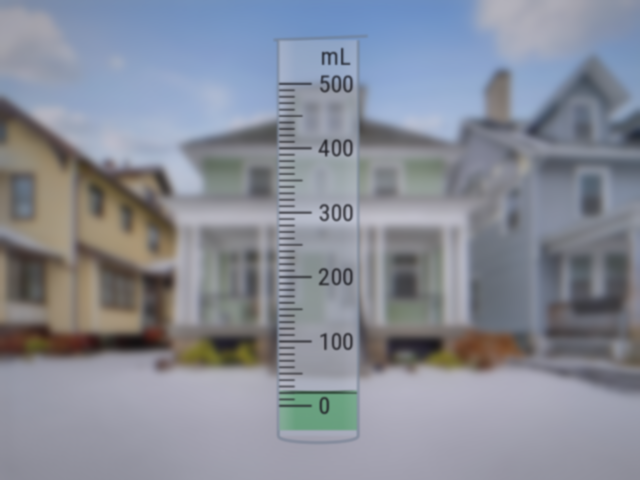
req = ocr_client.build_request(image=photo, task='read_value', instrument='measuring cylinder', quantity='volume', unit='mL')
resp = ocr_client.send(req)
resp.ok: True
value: 20 mL
